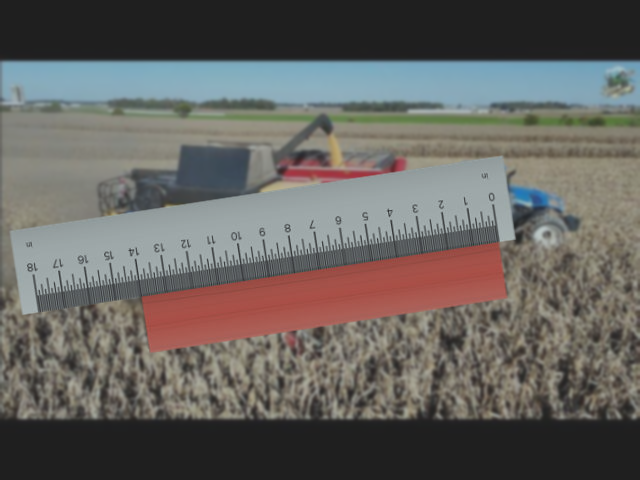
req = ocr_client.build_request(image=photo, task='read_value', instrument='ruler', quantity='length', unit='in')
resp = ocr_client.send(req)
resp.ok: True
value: 14 in
